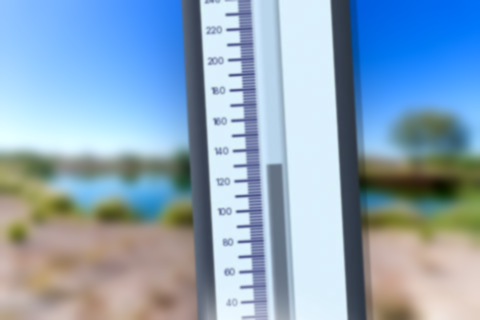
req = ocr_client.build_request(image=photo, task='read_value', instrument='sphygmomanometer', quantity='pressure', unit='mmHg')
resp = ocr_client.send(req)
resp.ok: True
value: 130 mmHg
